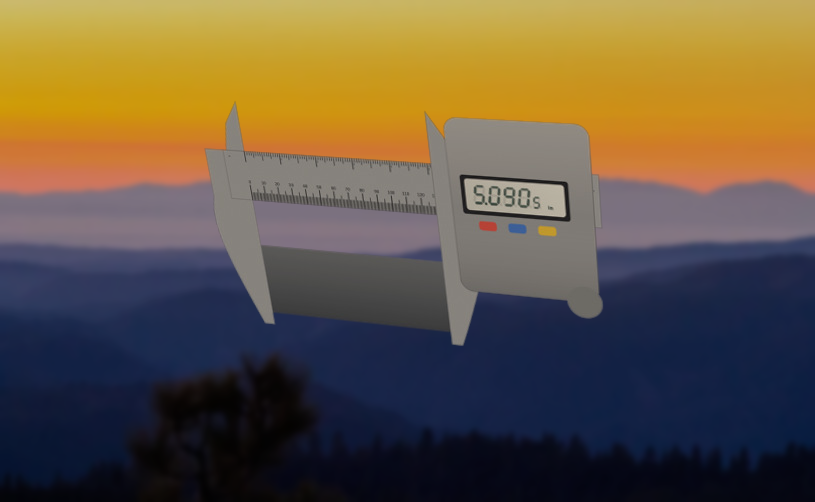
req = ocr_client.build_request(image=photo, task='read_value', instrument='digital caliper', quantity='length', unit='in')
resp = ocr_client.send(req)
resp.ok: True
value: 5.0905 in
